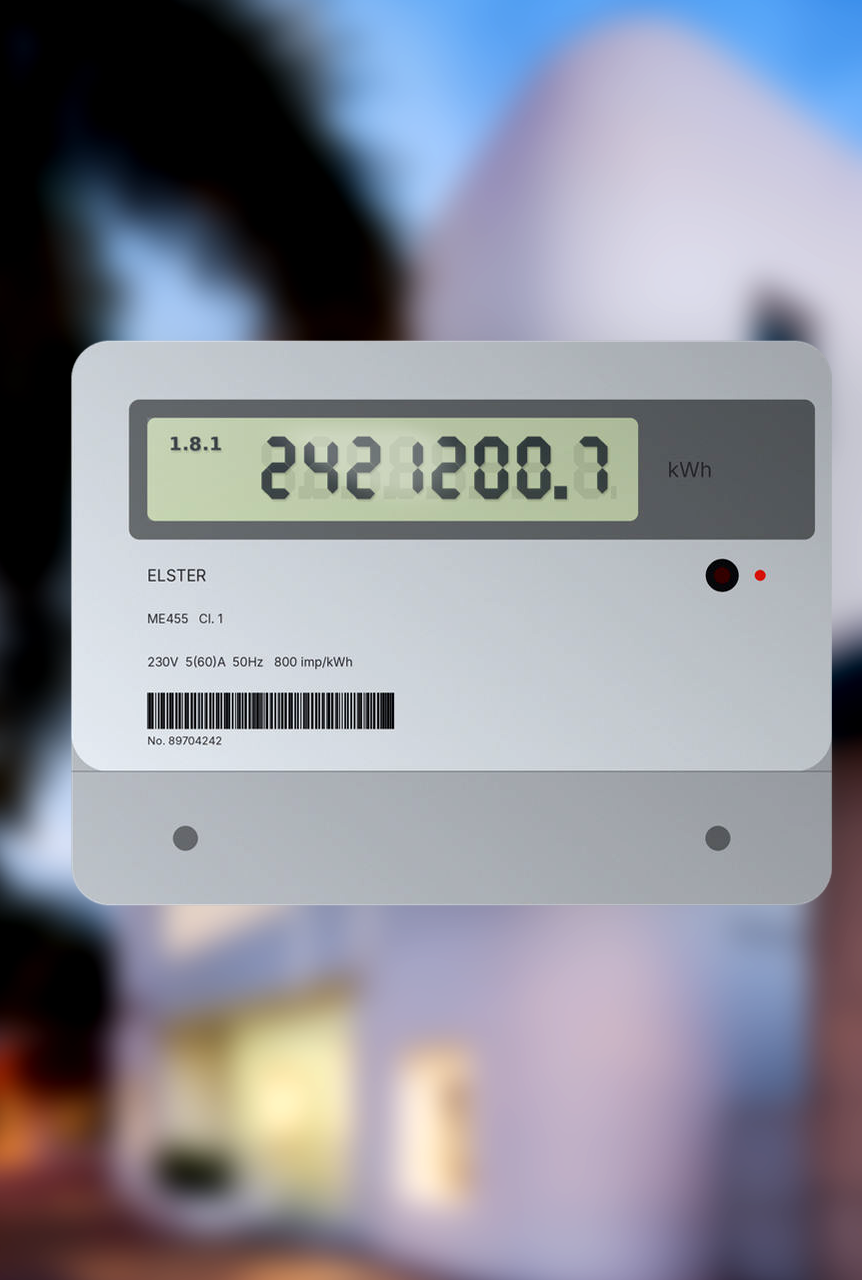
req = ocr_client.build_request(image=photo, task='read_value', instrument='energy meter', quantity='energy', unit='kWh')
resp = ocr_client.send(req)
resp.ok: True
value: 2421200.7 kWh
